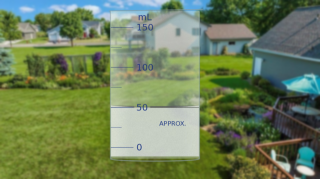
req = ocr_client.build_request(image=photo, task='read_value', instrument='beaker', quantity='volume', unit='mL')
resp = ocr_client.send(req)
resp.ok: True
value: 50 mL
